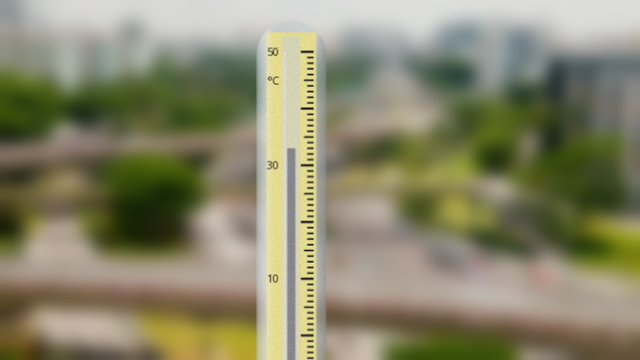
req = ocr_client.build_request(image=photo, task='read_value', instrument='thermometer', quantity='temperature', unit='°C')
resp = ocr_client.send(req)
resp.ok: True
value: 33 °C
